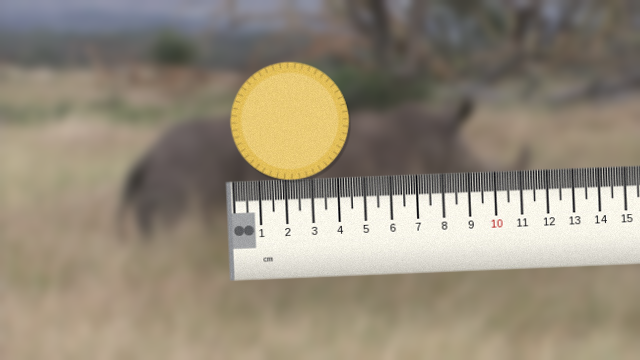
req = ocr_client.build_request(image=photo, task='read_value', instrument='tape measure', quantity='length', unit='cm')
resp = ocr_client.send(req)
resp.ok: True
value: 4.5 cm
